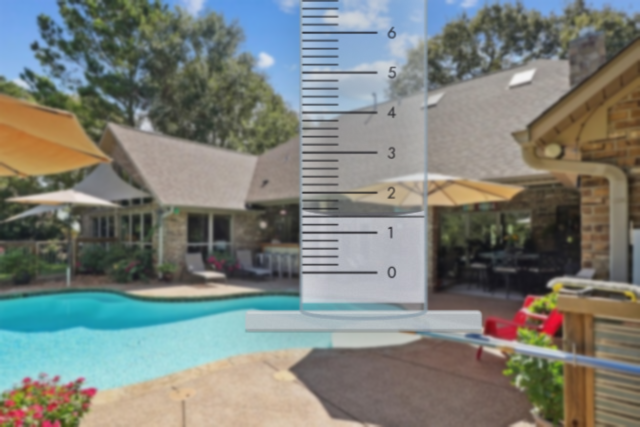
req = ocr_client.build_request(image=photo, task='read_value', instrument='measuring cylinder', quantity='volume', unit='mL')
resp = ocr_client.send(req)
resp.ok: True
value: 1.4 mL
